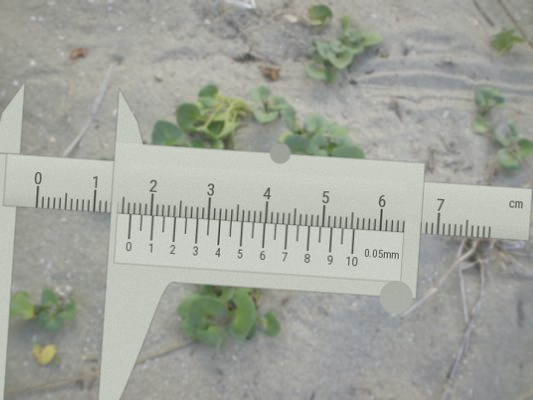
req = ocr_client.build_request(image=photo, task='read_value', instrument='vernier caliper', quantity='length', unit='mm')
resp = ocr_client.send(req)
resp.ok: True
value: 16.4 mm
